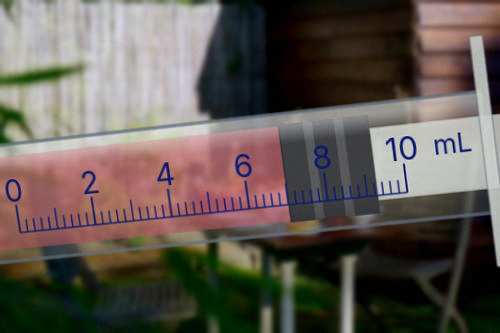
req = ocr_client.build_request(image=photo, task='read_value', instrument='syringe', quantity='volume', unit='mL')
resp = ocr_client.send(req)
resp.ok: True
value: 7 mL
